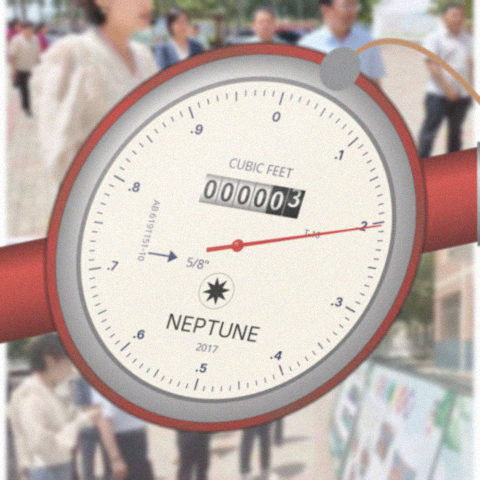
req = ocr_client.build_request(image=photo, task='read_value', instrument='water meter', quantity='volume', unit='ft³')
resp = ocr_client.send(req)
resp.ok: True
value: 3.20 ft³
